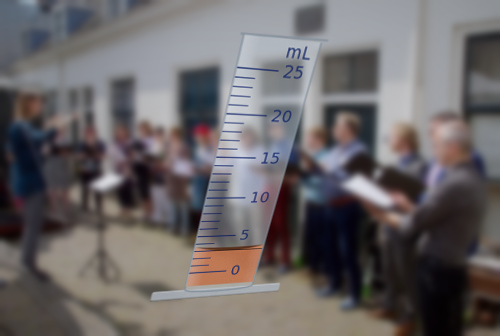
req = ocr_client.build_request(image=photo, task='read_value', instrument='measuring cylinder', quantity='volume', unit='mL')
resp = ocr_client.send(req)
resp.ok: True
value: 3 mL
